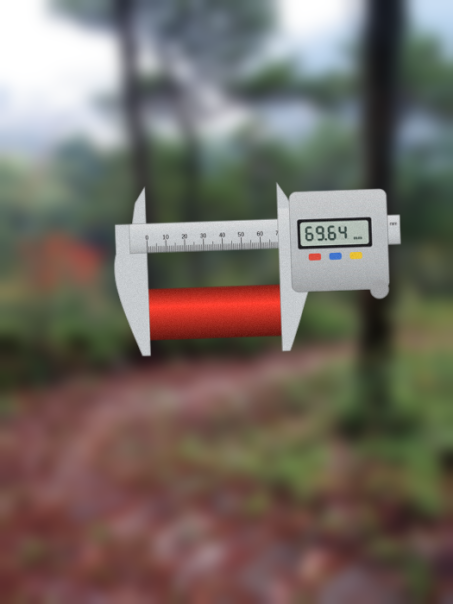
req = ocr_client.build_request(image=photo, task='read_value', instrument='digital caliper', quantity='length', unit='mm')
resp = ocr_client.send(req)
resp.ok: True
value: 69.64 mm
